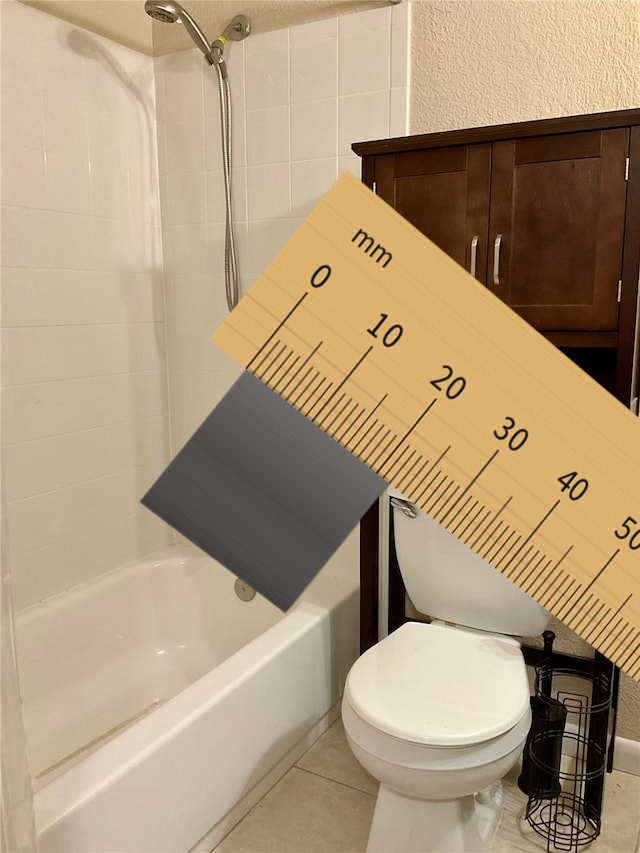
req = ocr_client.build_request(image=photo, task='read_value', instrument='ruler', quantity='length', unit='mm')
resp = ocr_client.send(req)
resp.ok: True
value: 22 mm
